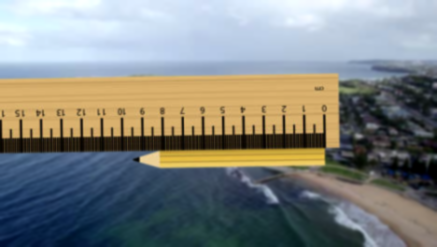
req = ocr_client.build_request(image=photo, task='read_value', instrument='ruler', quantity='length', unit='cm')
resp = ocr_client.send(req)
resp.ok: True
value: 9.5 cm
